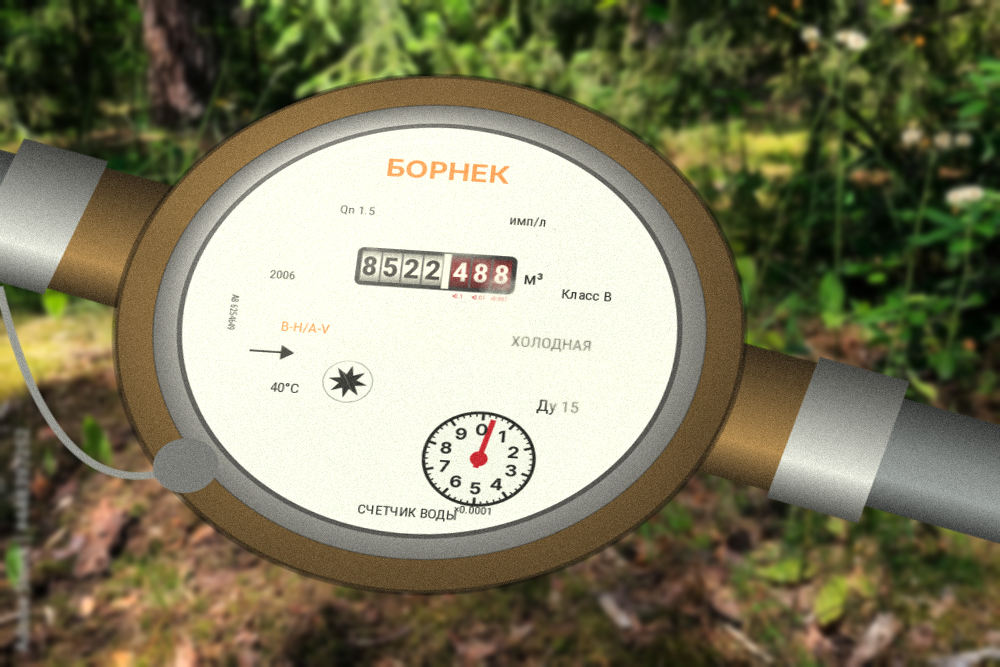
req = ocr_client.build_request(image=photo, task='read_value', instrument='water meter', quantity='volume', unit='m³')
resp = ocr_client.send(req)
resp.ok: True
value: 8522.4880 m³
